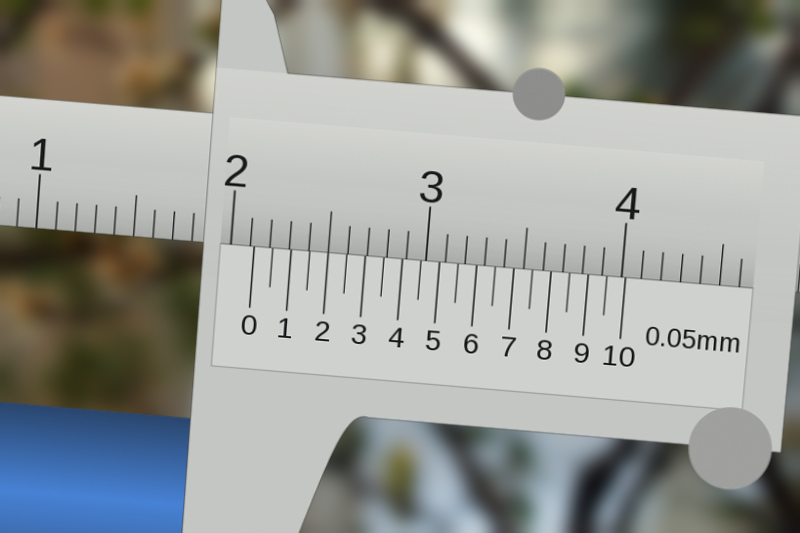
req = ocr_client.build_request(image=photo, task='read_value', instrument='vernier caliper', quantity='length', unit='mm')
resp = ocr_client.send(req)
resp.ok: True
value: 21.2 mm
